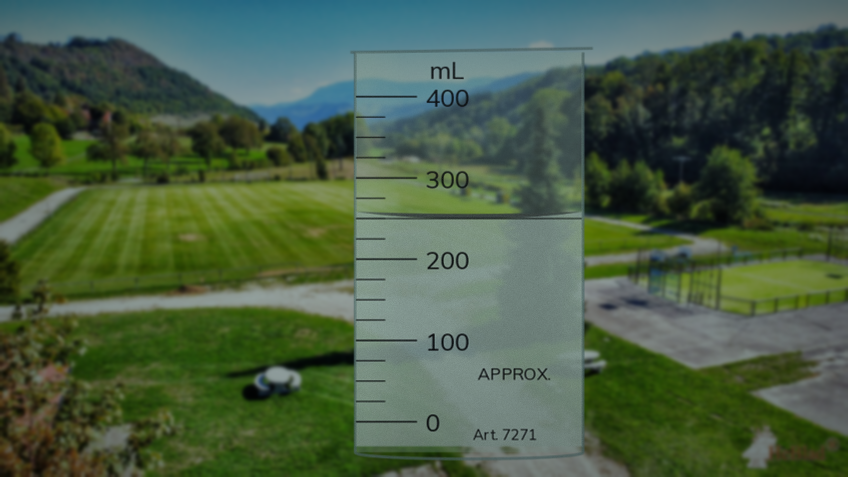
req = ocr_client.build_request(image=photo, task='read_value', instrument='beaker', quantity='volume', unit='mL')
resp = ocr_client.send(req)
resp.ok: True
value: 250 mL
